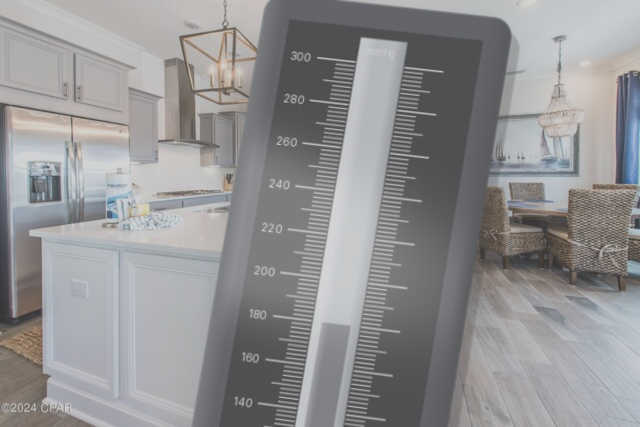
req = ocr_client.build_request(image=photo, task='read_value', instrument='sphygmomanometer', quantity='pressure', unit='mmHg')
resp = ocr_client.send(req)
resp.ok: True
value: 180 mmHg
